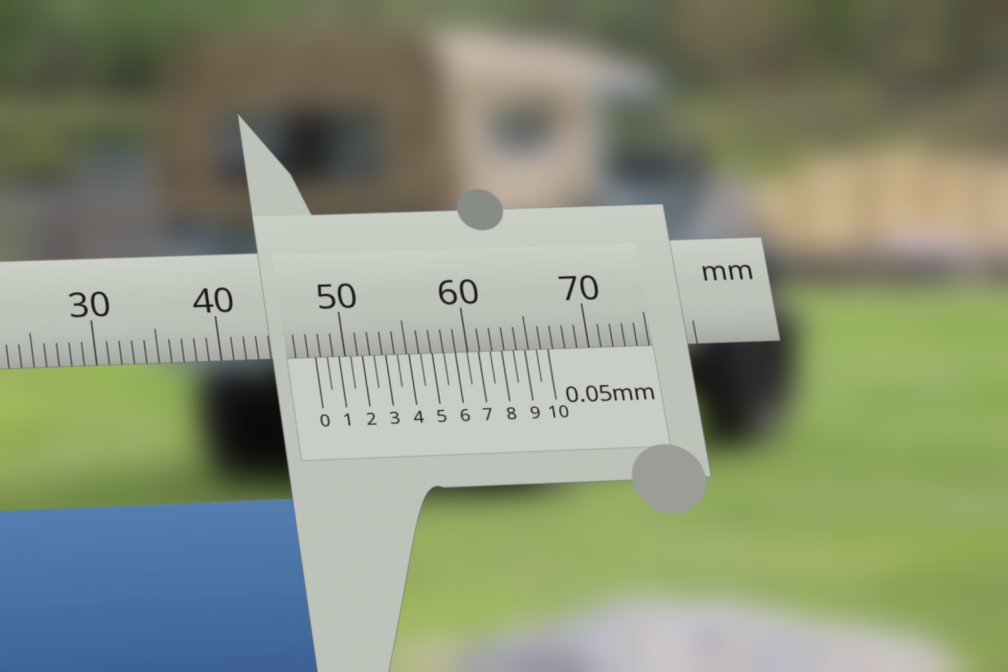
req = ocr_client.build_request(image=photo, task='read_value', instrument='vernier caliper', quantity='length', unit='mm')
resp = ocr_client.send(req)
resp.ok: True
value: 47.6 mm
